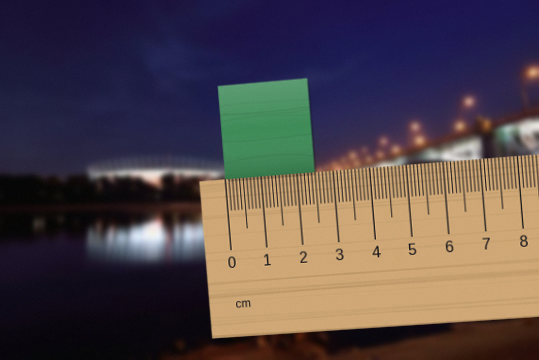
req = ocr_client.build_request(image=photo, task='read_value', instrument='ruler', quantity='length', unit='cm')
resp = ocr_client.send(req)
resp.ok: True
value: 2.5 cm
